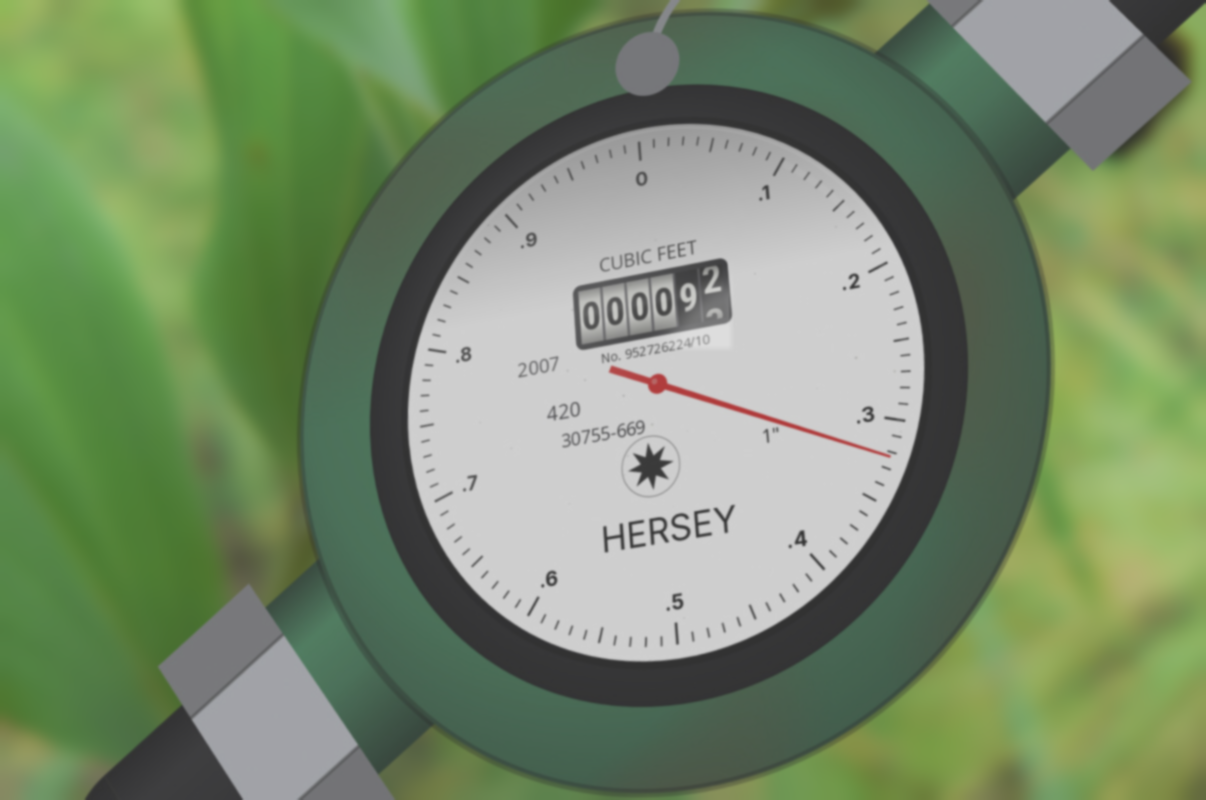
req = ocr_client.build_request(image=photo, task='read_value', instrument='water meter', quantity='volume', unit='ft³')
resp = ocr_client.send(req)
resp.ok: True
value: 92.32 ft³
